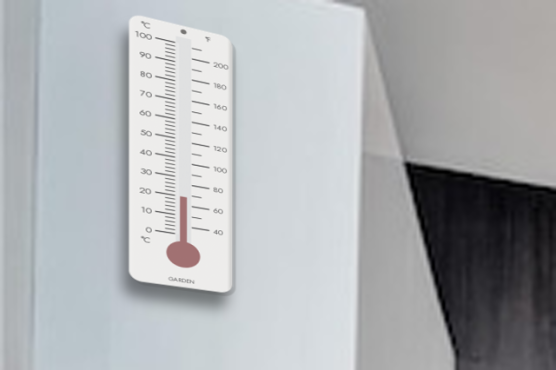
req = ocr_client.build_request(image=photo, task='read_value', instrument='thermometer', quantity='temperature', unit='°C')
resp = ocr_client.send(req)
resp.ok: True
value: 20 °C
